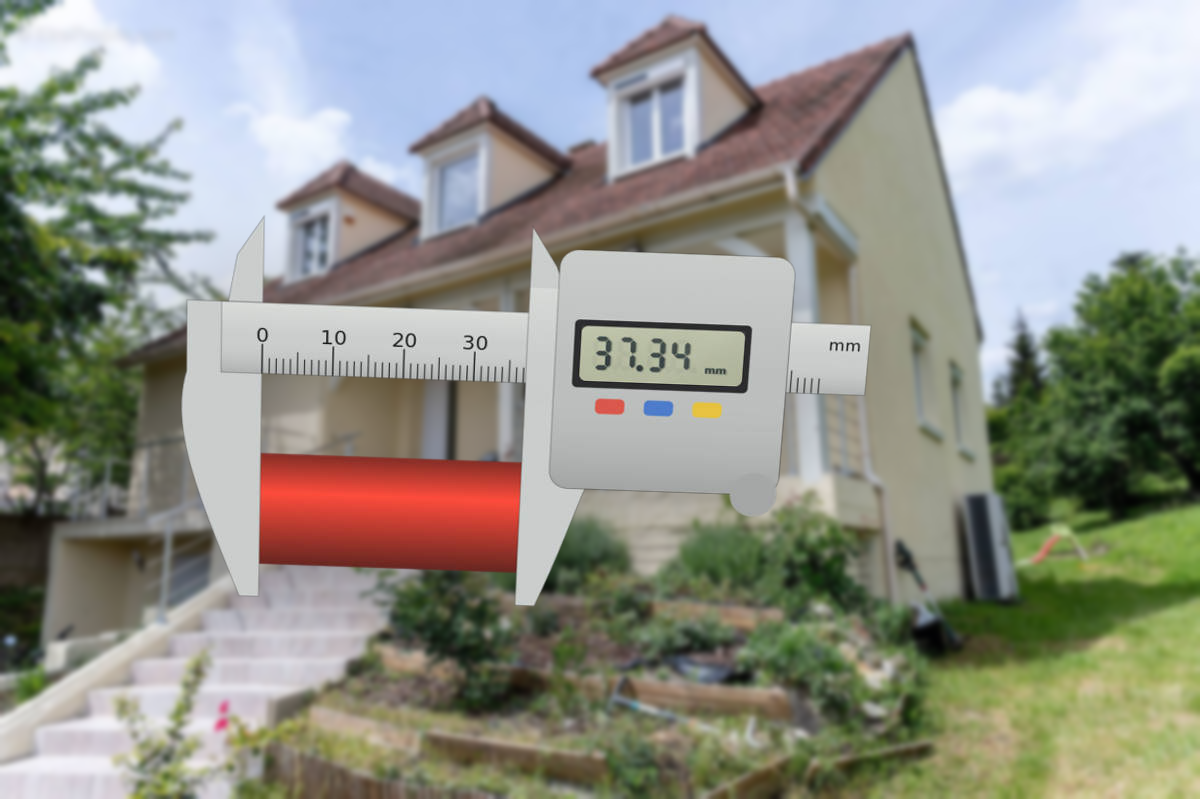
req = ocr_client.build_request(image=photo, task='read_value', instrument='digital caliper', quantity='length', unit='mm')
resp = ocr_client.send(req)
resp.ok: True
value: 37.34 mm
